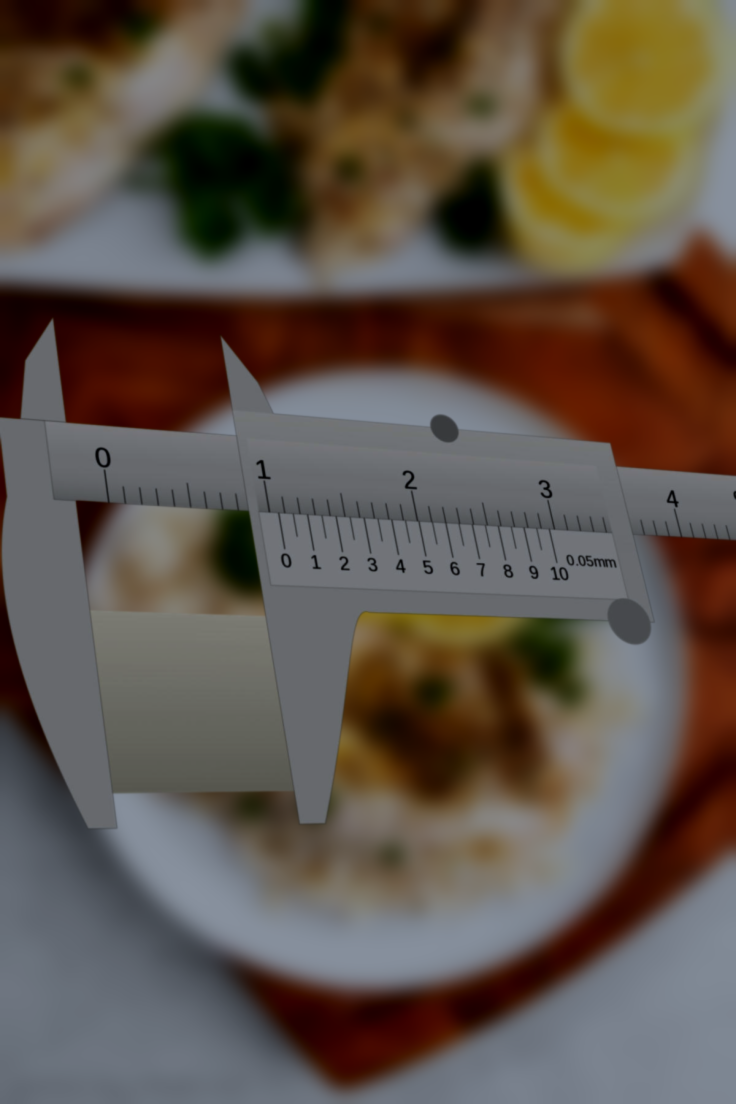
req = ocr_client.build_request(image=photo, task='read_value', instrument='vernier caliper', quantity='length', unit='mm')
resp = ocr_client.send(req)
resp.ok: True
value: 10.6 mm
